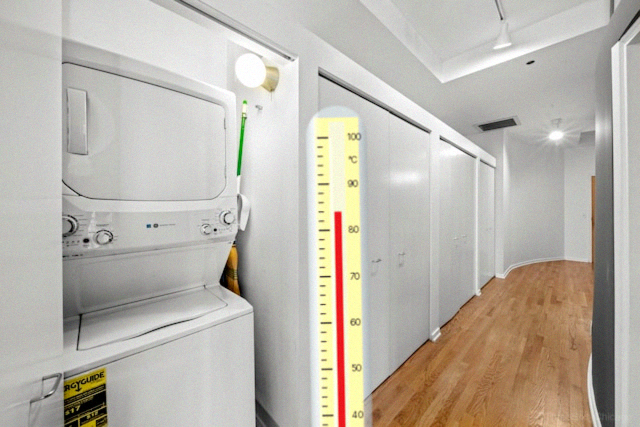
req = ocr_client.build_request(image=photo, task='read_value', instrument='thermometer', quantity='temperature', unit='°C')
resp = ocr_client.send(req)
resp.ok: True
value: 84 °C
